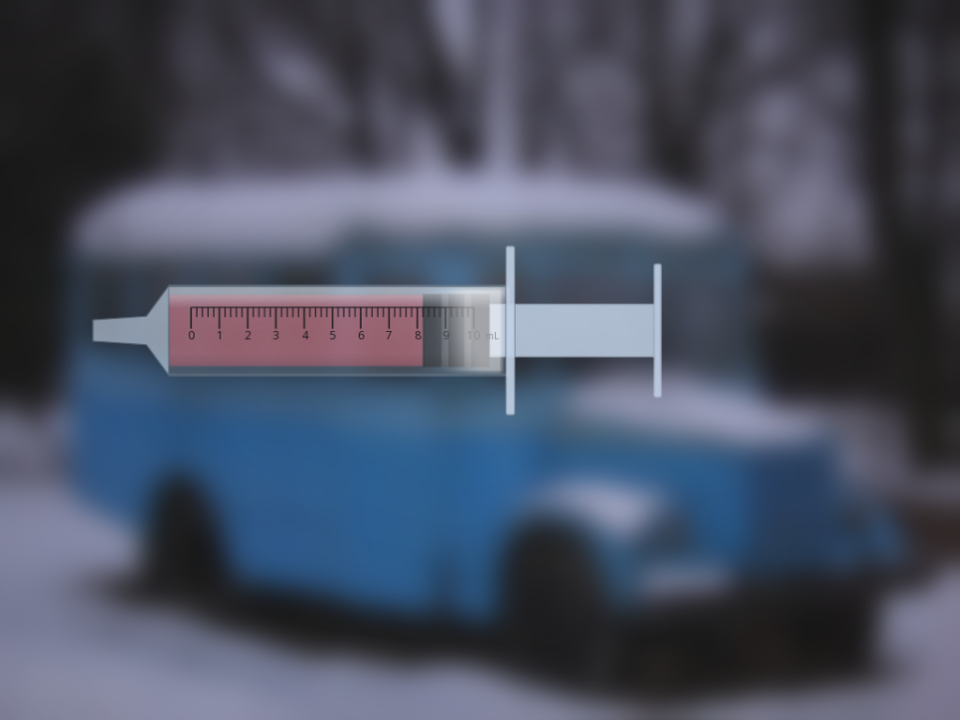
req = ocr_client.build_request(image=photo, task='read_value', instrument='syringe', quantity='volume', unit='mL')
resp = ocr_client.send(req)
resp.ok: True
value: 8.2 mL
